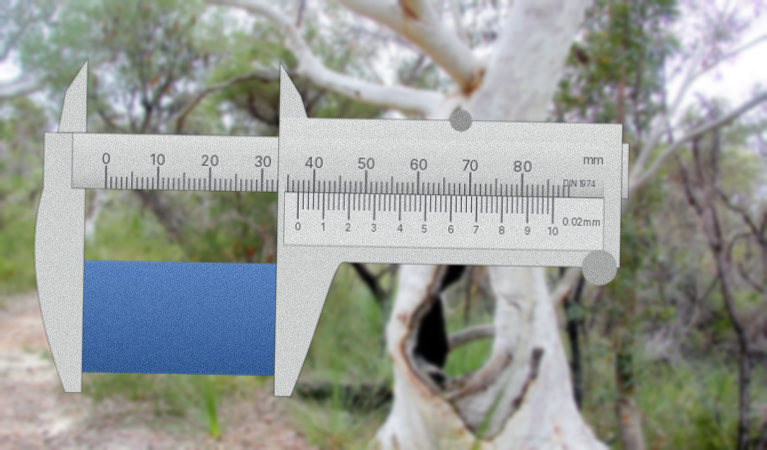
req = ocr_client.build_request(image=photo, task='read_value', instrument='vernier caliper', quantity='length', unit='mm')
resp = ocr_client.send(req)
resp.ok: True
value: 37.0 mm
